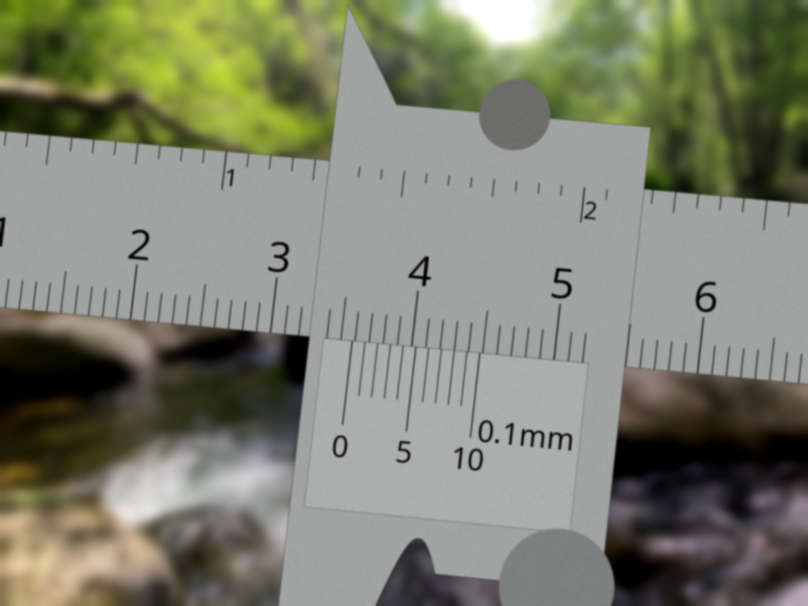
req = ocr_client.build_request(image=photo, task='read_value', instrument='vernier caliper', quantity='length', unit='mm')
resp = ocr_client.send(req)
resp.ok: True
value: 35.8 mm
